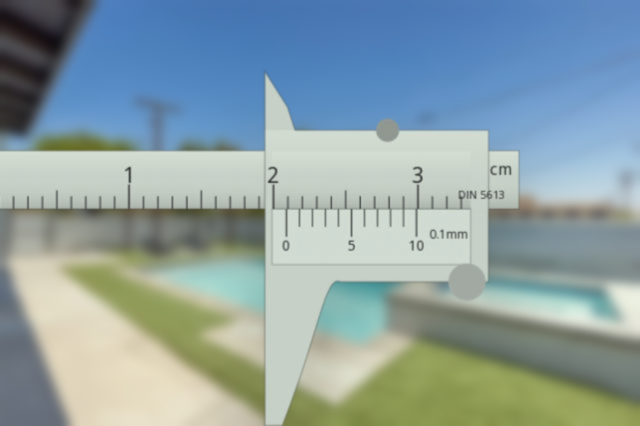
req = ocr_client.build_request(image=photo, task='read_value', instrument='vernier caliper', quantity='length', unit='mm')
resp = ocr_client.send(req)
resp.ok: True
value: 20.9 mm
